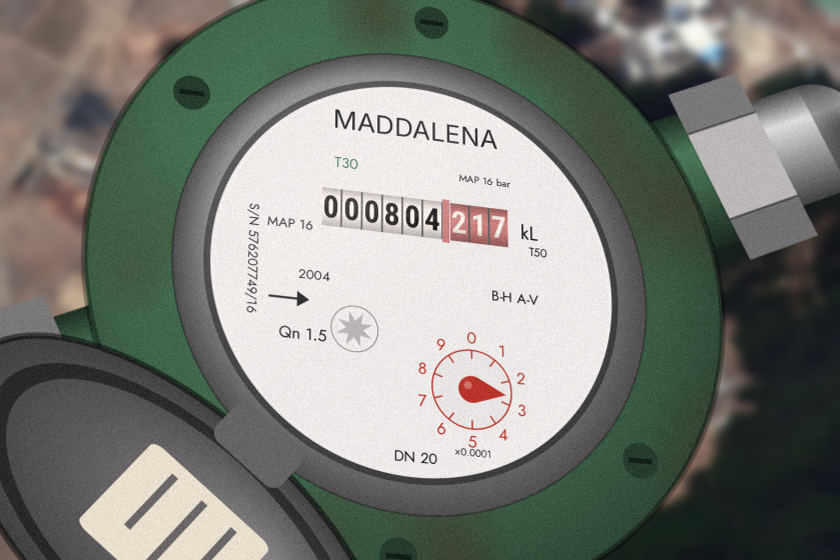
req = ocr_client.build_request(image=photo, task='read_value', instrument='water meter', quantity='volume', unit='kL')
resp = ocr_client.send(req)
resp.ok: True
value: 804.2172 kL
